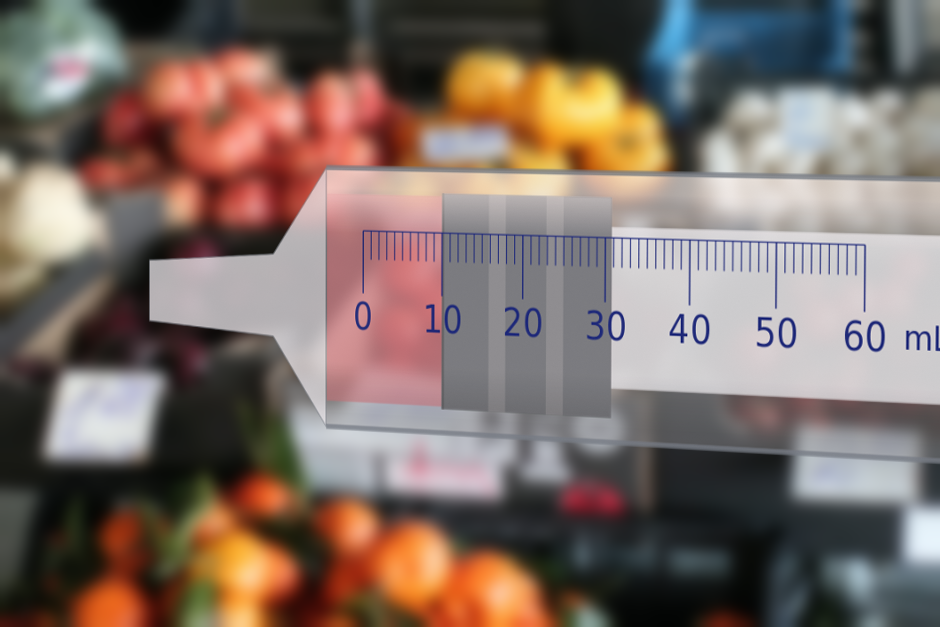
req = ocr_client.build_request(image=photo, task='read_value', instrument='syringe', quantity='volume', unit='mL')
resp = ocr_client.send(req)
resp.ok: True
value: 10 mL
